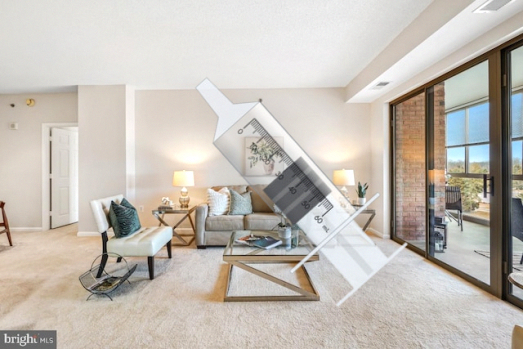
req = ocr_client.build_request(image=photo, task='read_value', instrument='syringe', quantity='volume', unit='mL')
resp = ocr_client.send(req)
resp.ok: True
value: 30 mL
